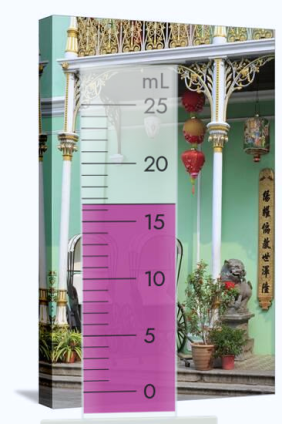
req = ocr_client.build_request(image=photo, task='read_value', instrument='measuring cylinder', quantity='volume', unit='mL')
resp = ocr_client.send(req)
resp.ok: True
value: 16.5 mL
